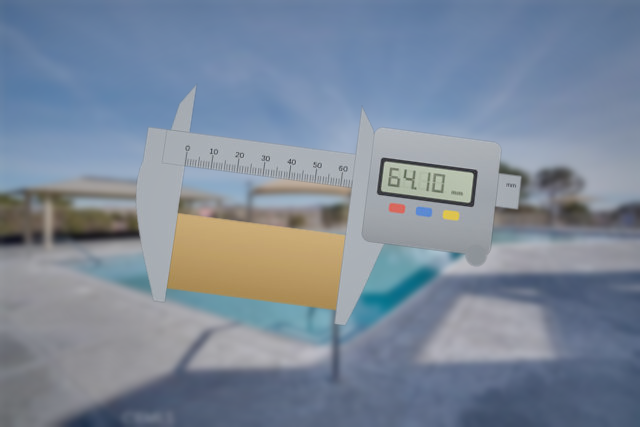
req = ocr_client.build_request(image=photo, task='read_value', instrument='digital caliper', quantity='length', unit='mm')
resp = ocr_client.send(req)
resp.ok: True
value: 64.10 mm
